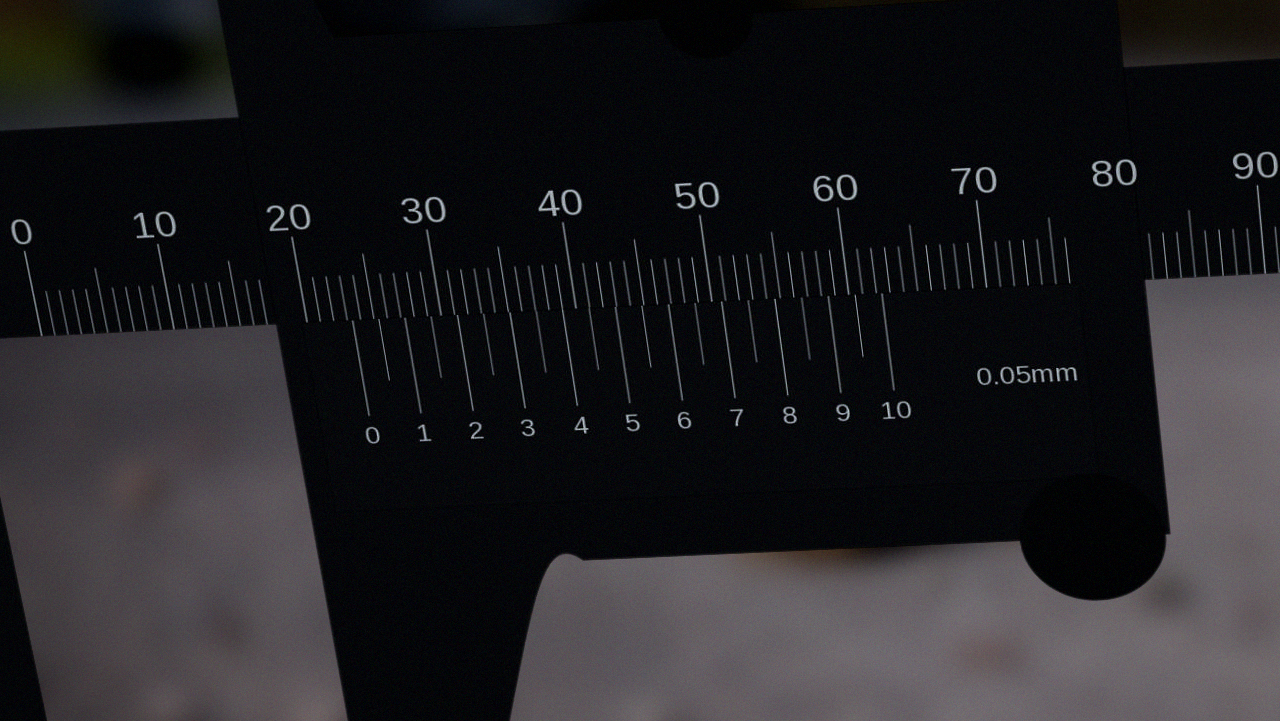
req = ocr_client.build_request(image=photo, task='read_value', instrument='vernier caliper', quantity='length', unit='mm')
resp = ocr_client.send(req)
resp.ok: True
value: 23.4 mm
